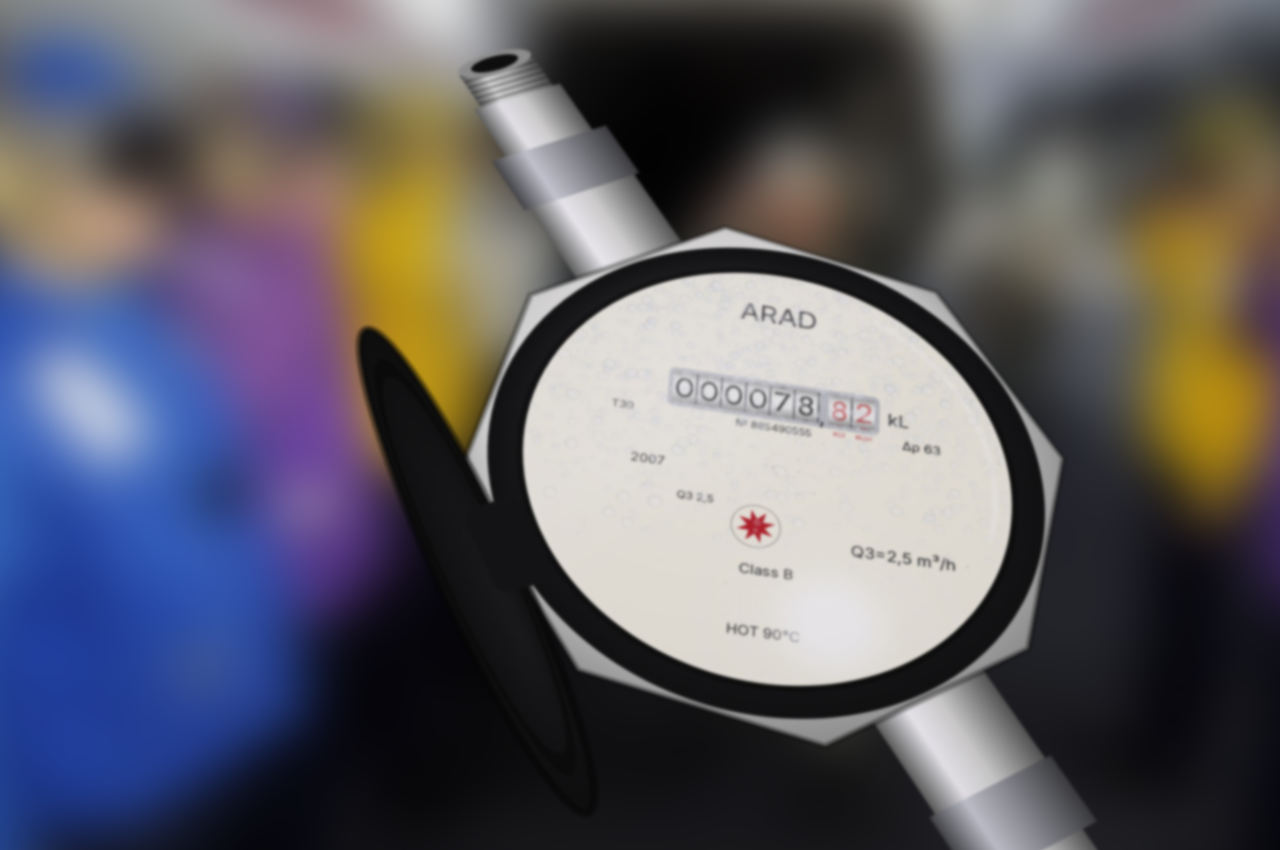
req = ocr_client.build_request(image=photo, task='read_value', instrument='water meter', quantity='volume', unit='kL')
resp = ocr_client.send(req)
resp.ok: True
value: 78.82 kL
